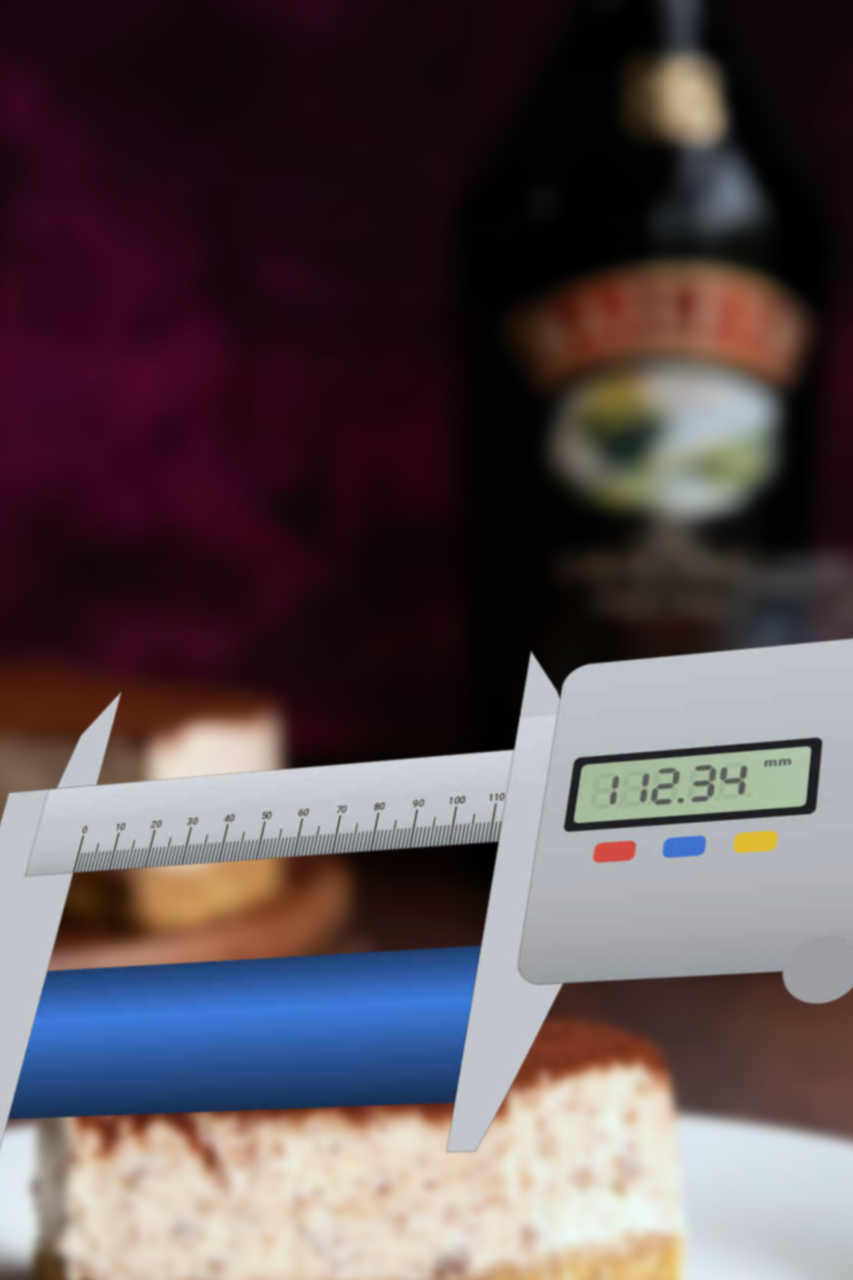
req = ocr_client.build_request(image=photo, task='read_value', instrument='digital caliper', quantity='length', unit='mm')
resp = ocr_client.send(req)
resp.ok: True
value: 112.34 mm
